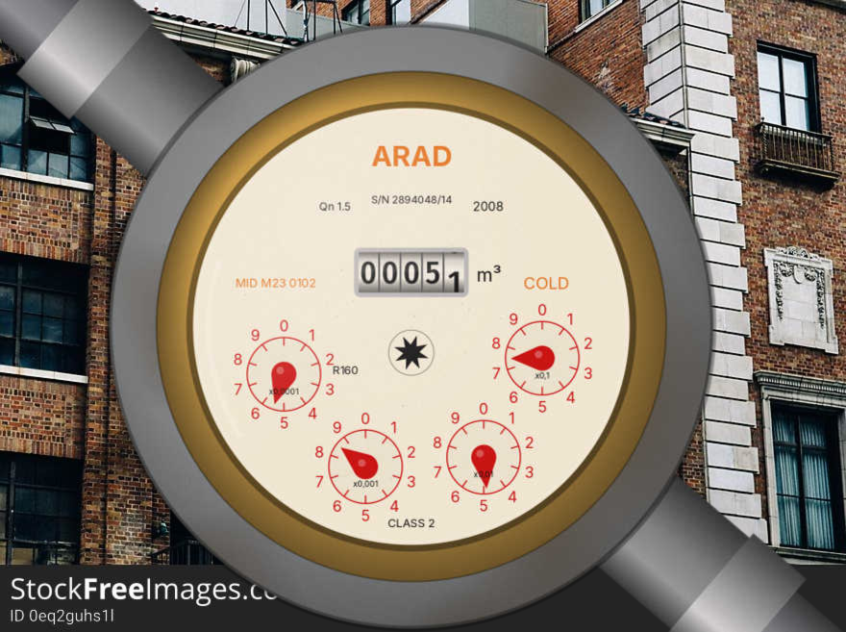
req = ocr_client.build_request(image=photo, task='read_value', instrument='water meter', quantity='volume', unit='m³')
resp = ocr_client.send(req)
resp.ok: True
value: 50.7485 m³
